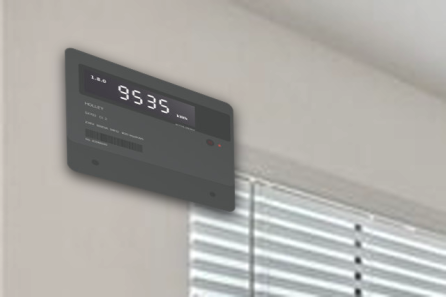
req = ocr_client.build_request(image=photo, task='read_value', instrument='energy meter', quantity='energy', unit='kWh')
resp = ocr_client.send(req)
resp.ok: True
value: 9535 kWh
